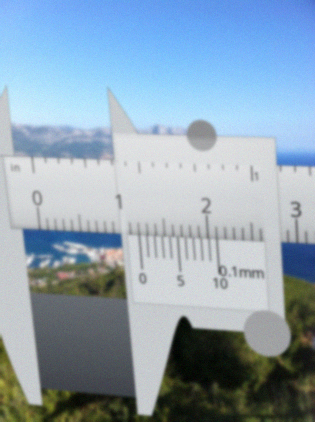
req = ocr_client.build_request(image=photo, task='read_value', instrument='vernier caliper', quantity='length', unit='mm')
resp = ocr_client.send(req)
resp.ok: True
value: 12.0 mm
